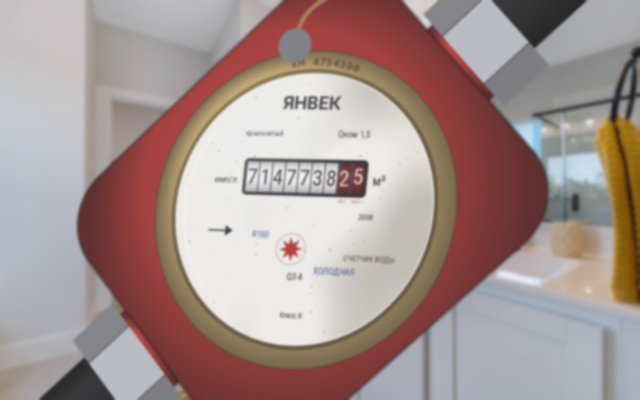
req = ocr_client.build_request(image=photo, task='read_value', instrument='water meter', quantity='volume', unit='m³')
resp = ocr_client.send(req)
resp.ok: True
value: 7147738.25 m³
